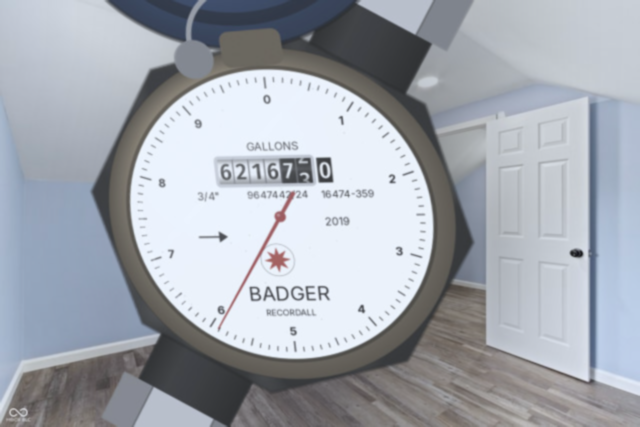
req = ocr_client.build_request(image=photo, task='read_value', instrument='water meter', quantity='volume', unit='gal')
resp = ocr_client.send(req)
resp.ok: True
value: 6216725.9 gal
